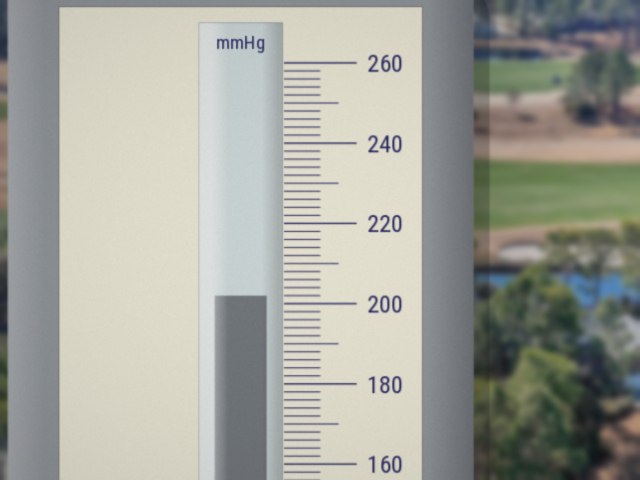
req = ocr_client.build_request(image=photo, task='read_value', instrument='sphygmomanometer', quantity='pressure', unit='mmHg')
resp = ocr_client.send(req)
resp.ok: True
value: 202 mmHg
